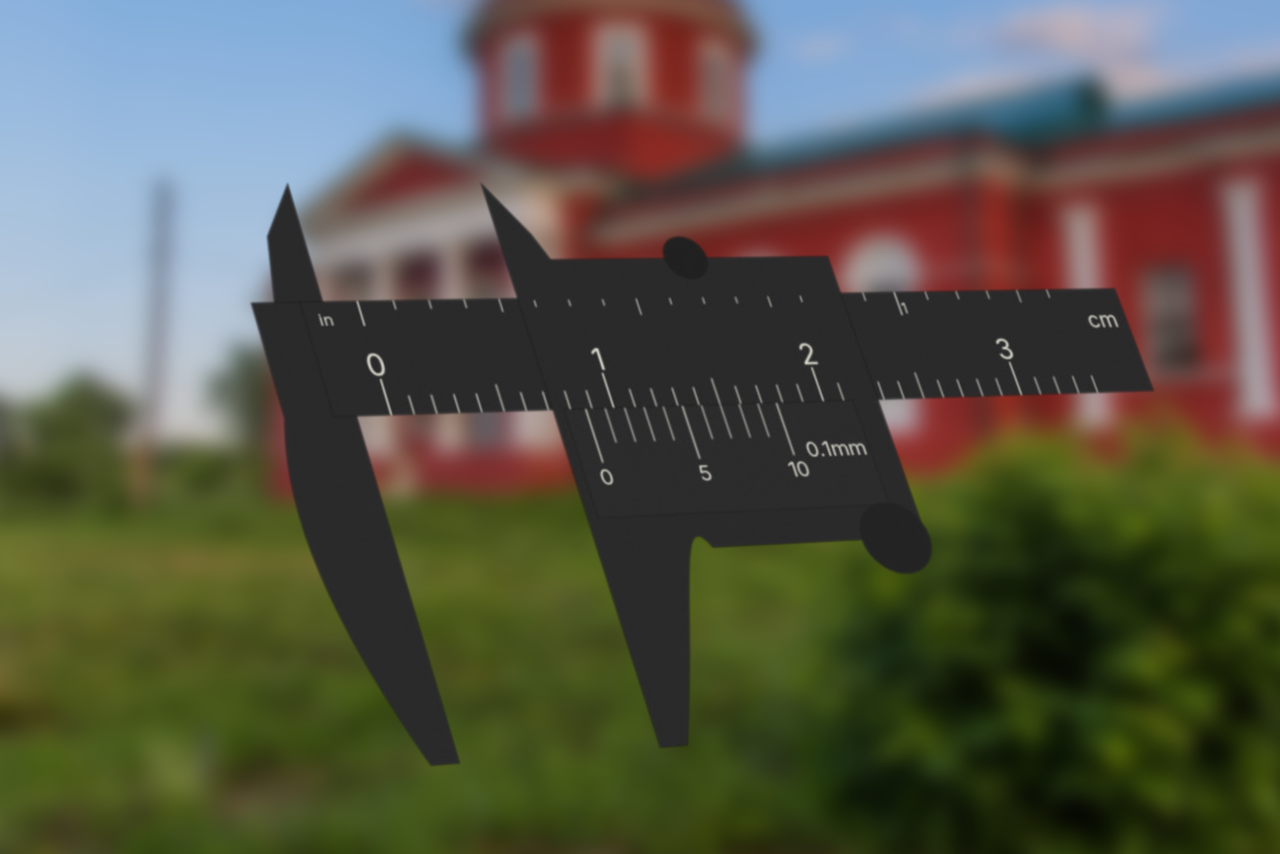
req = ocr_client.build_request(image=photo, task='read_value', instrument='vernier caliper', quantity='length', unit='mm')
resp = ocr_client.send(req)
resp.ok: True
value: 8.7 mm
